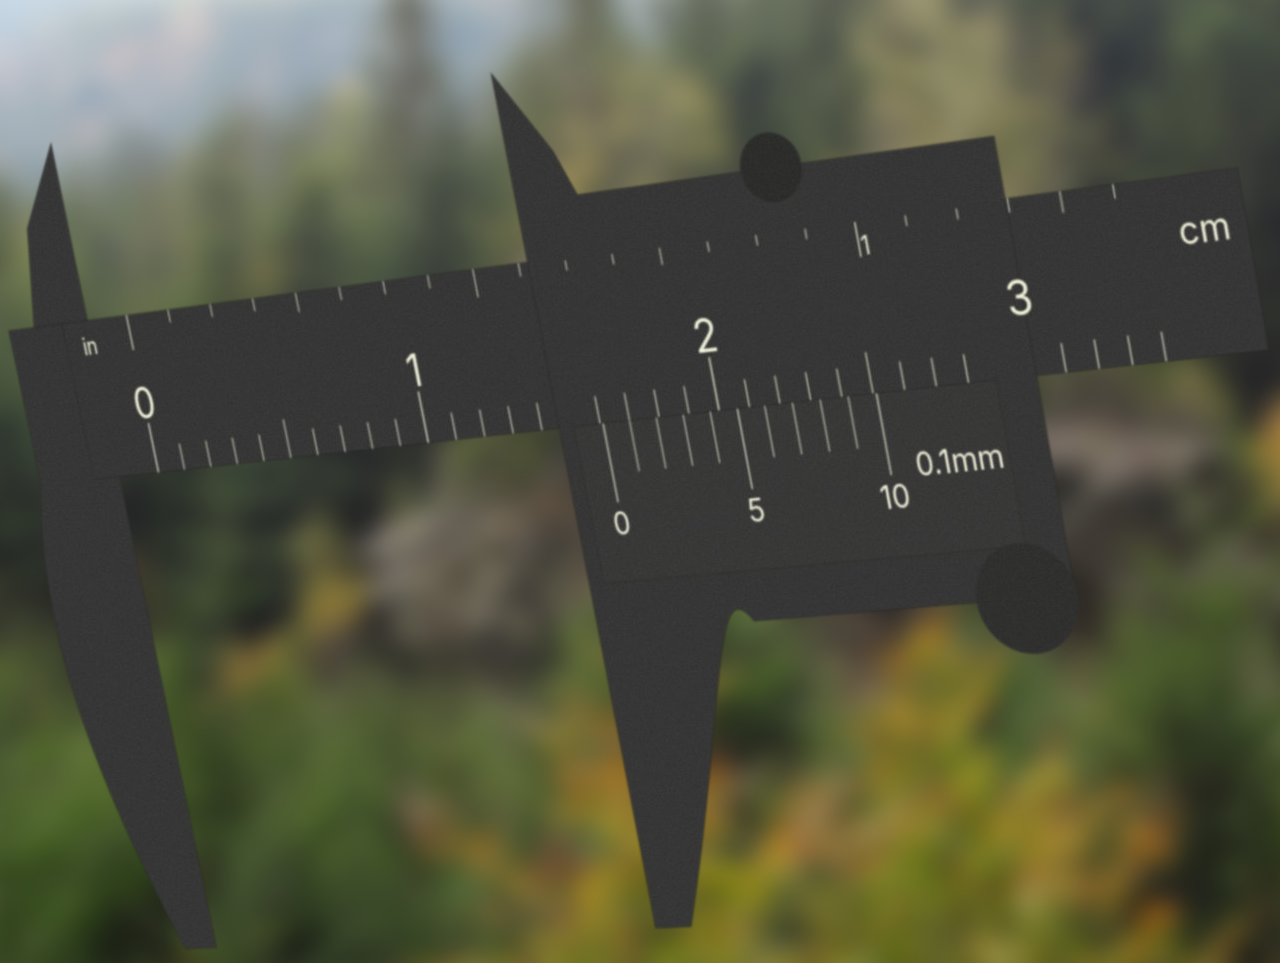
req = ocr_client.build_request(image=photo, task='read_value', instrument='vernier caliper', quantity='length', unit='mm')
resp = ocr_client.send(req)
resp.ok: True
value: 16.1 mm
